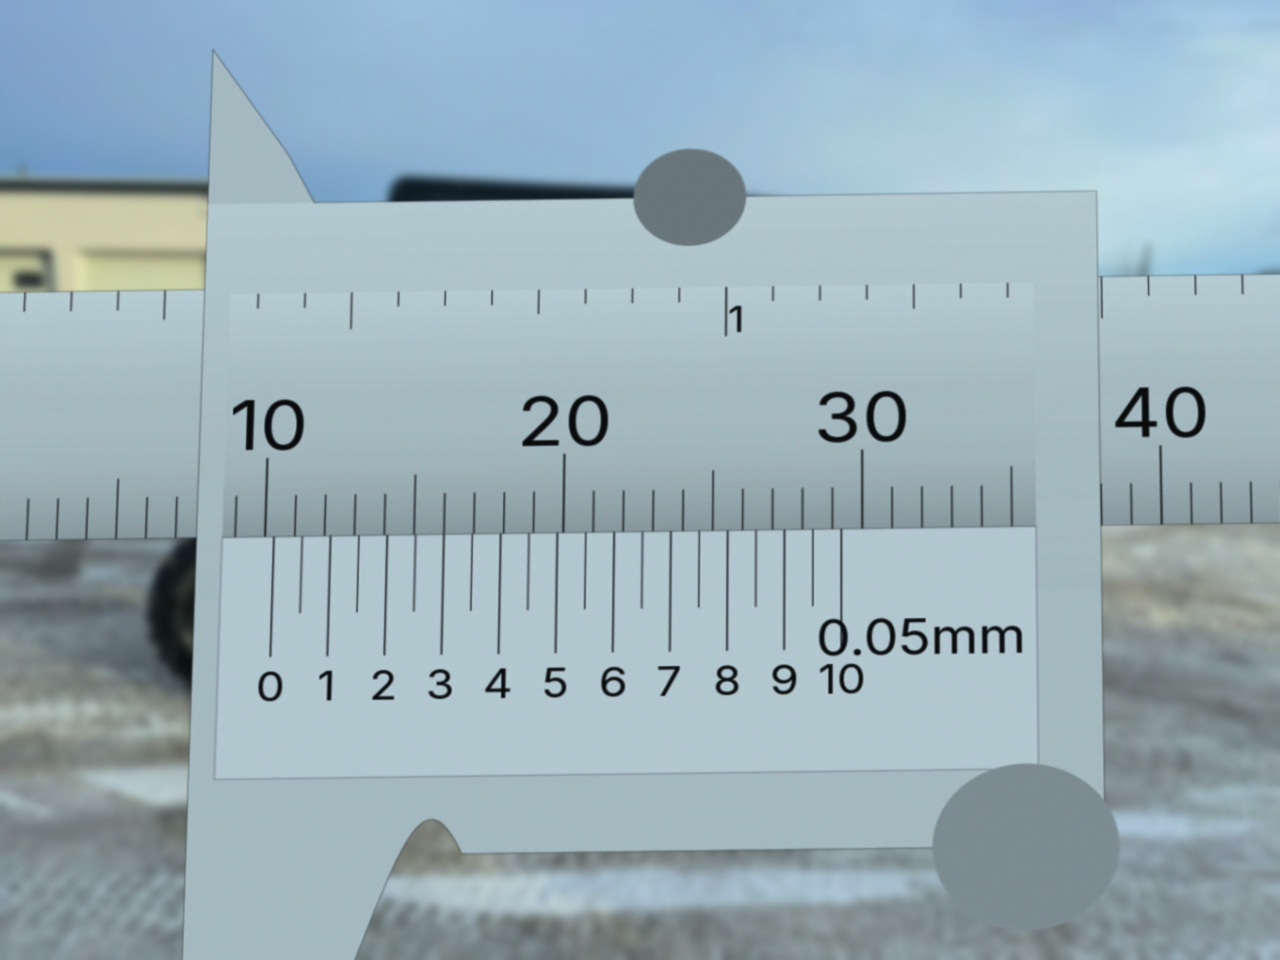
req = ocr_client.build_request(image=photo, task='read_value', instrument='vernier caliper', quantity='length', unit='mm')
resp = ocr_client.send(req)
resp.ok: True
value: 10.30 mm
